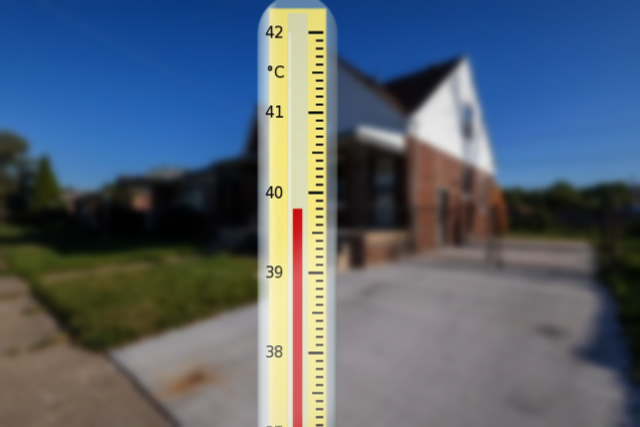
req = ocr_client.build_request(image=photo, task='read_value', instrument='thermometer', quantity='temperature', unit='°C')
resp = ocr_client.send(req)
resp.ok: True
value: 39.8 °C
